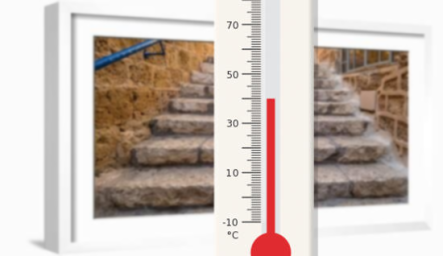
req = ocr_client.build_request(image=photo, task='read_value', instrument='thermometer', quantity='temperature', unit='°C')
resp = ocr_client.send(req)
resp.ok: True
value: 40 °C
